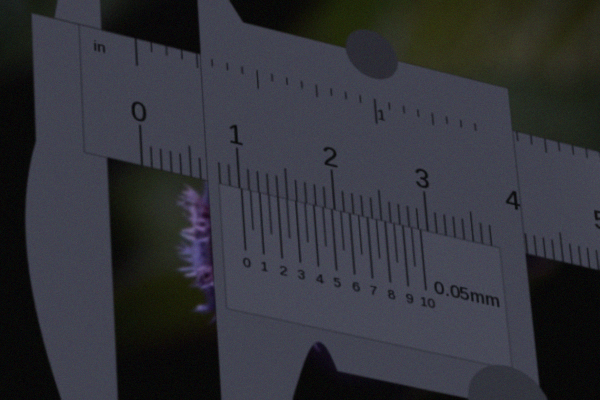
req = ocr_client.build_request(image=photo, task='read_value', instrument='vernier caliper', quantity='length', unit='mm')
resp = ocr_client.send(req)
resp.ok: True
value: 10.2 mm
